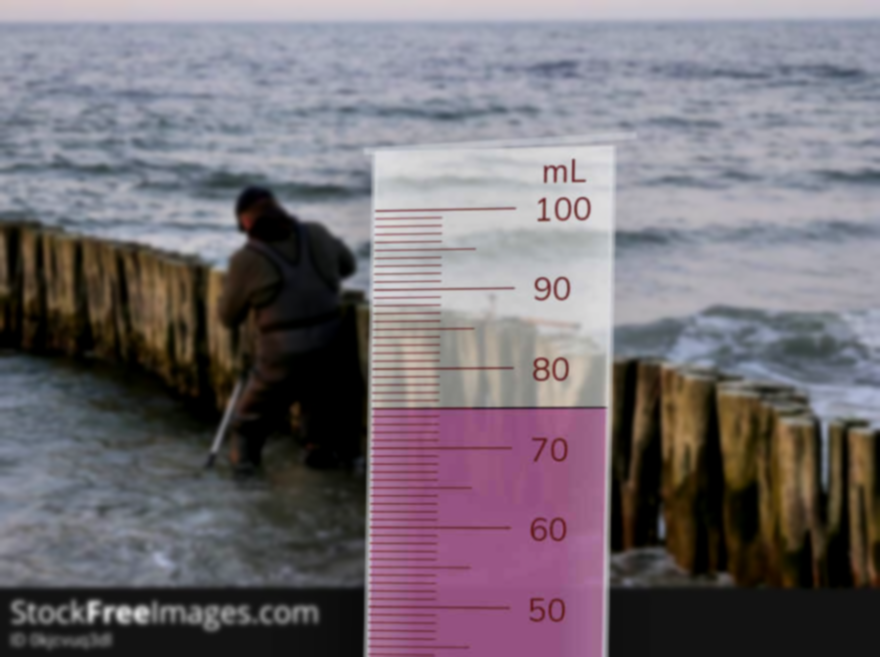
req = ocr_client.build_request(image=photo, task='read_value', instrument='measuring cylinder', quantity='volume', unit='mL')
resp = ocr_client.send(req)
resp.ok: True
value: 75 mL
